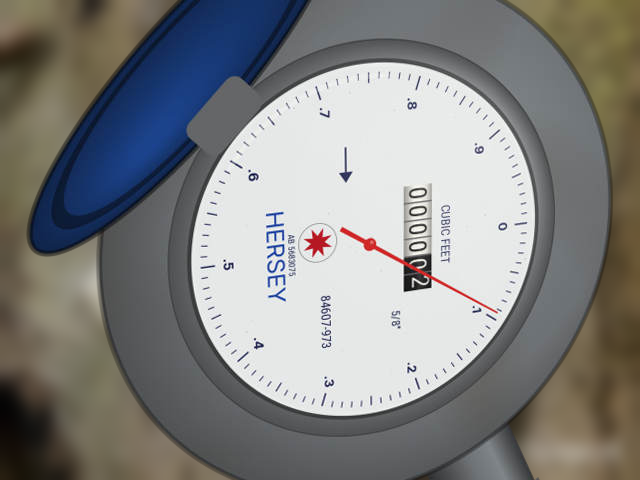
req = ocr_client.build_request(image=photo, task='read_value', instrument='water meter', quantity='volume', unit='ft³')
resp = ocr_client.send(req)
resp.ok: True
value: 2.09 ft³
